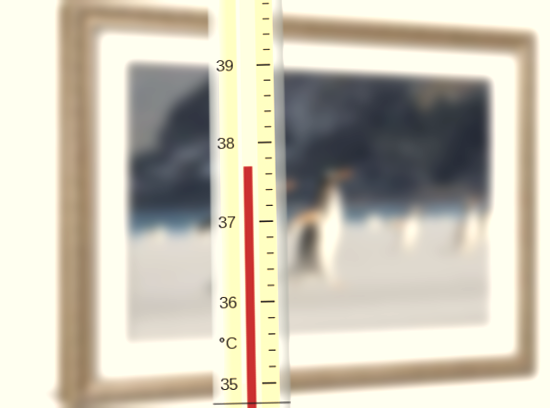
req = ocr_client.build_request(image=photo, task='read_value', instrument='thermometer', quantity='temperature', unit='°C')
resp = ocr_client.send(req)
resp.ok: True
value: 37.7 °C
